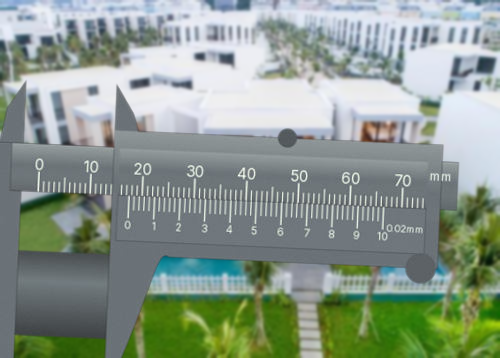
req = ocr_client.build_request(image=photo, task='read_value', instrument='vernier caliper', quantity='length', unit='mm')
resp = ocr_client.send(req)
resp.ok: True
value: 17.5 mm
